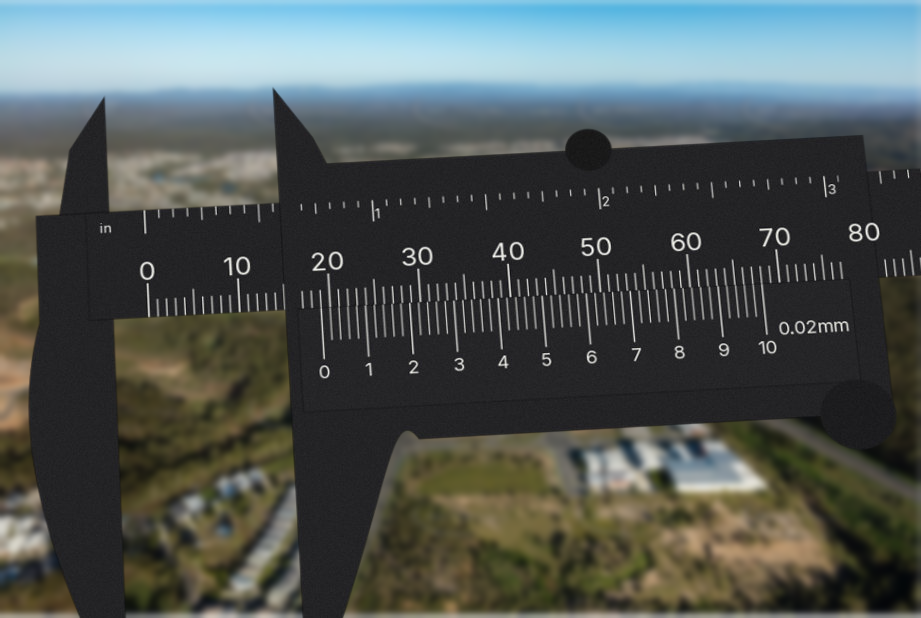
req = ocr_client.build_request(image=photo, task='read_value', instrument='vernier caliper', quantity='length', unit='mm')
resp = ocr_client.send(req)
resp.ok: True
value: 19.0 mm
